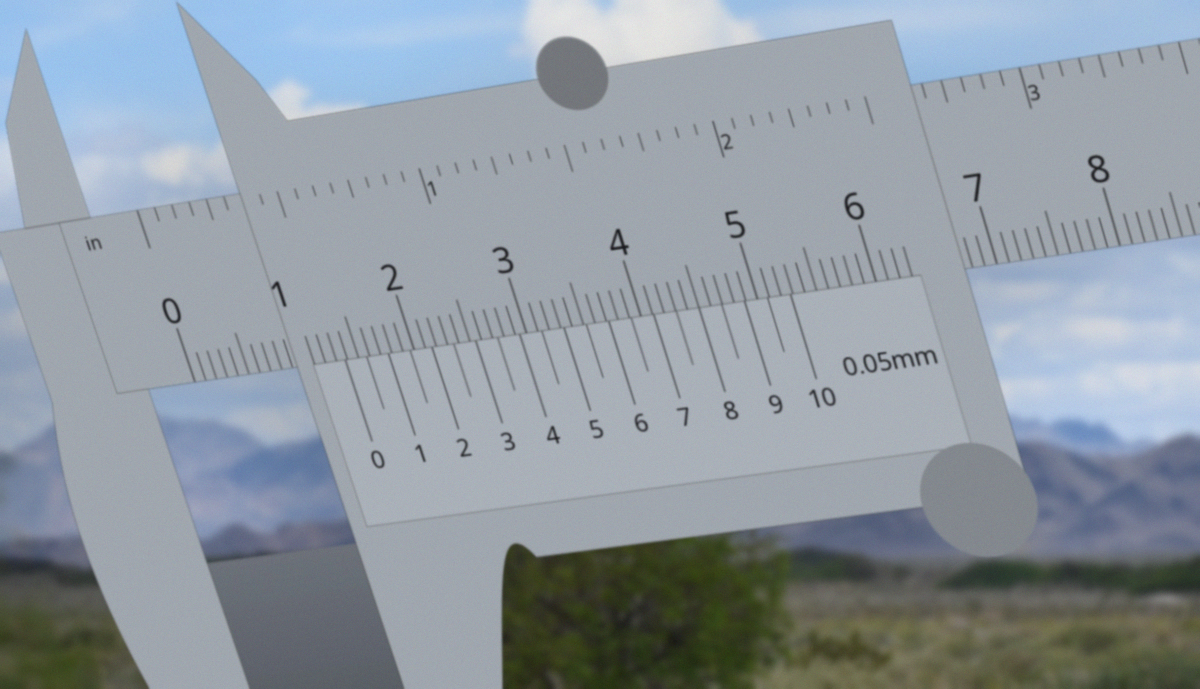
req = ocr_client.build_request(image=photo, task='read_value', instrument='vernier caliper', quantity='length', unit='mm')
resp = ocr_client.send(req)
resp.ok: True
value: 13.8 mm
